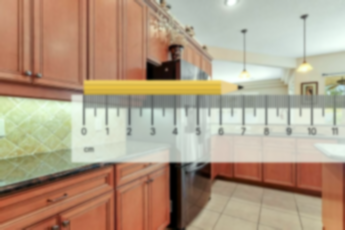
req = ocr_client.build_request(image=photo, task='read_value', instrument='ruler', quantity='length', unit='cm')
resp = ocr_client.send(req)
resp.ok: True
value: 7 cm
